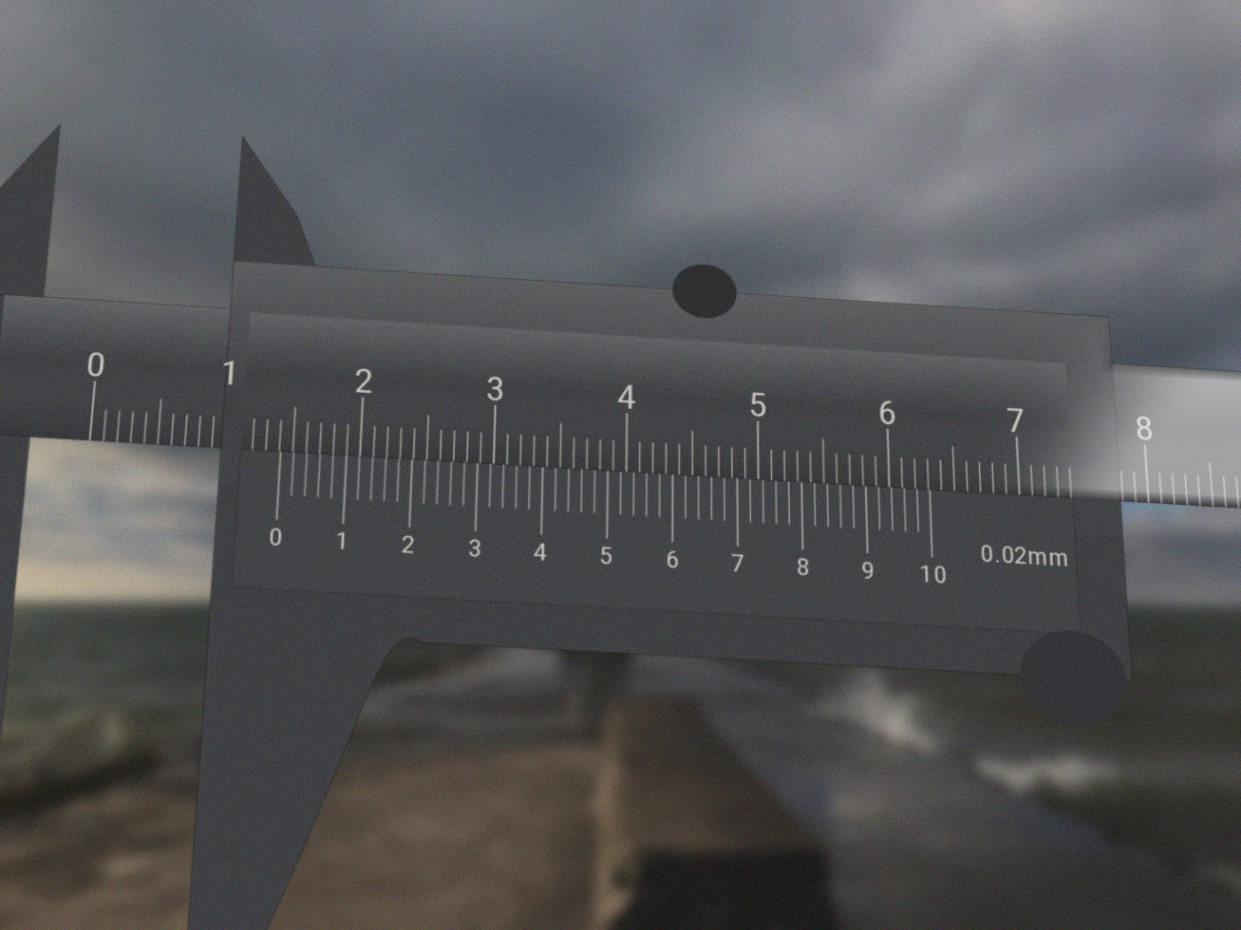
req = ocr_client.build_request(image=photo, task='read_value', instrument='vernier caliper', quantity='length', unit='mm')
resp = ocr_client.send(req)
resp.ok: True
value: 14.1 mm
